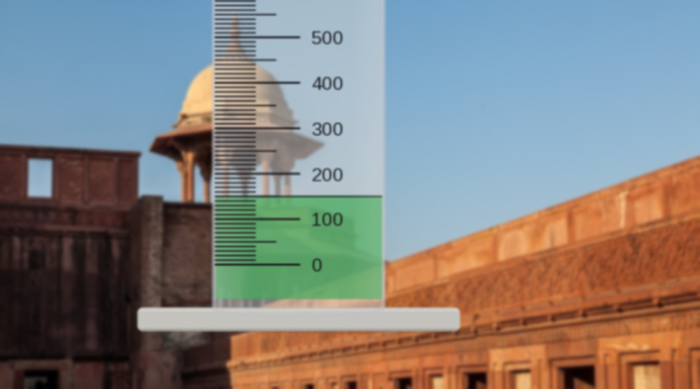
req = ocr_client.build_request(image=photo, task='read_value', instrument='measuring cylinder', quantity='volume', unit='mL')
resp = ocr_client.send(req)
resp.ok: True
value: 150 mL
